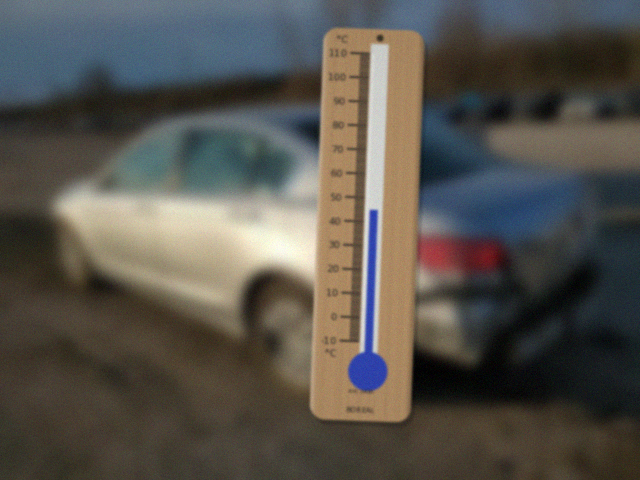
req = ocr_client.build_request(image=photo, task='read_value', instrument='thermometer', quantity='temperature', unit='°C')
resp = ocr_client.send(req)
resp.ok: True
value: 45 °C
